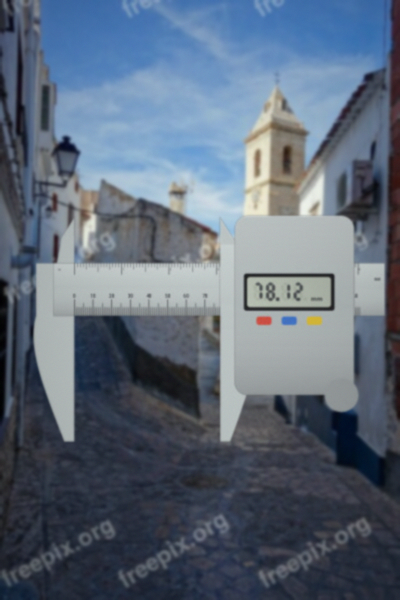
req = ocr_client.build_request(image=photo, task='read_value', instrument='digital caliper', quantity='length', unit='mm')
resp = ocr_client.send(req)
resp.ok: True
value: 78.12 mm
